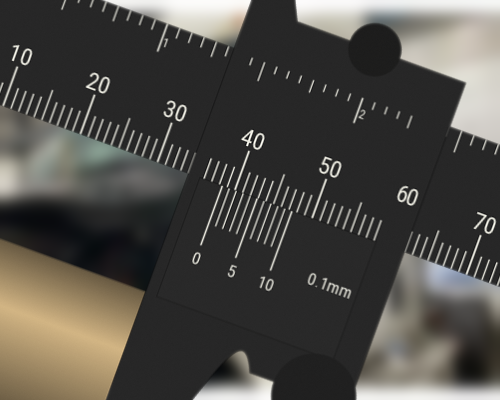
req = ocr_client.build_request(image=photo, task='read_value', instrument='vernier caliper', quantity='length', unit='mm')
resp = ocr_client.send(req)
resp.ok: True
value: 38.4 mm
